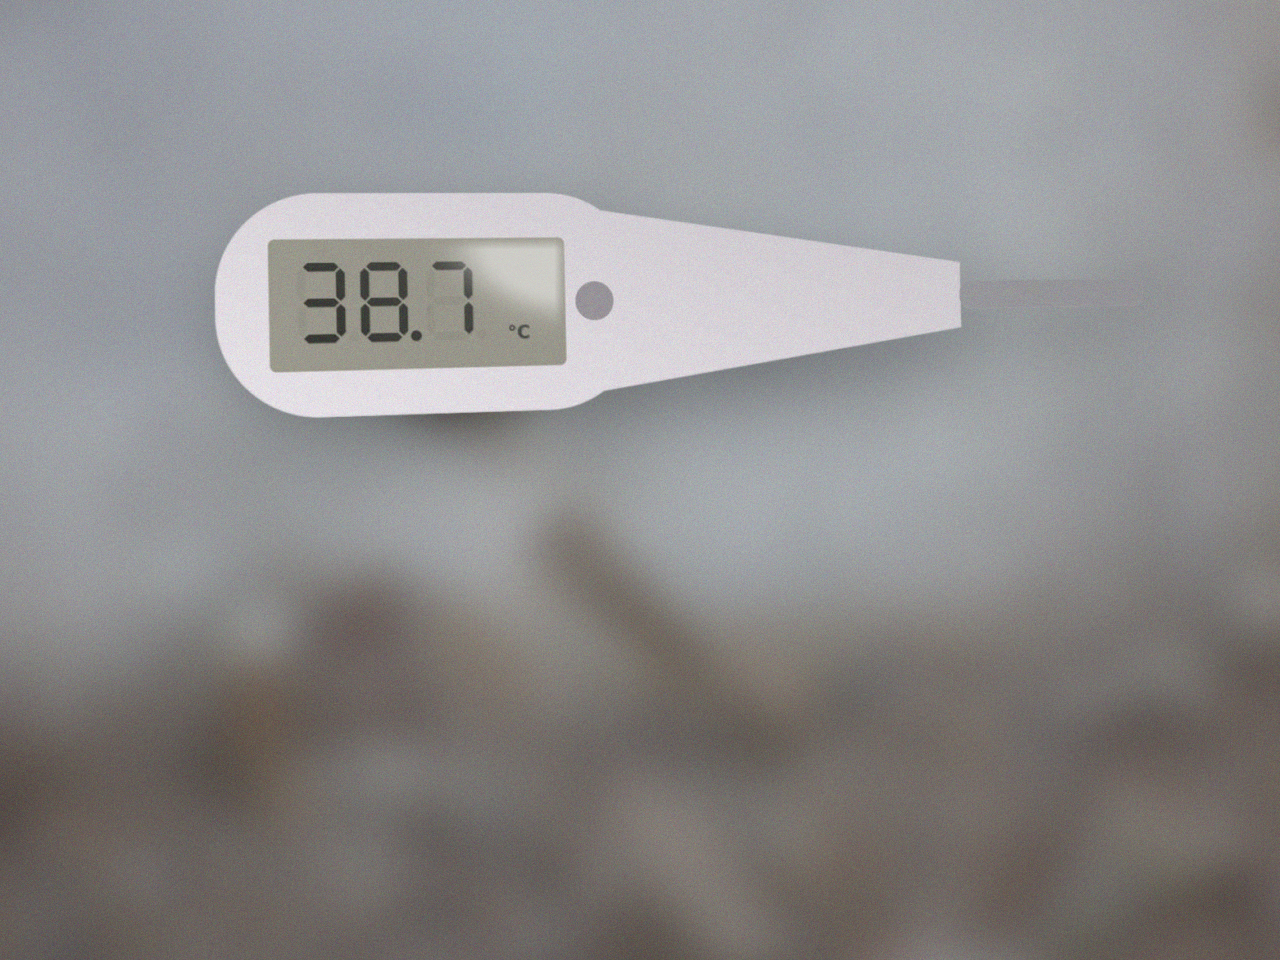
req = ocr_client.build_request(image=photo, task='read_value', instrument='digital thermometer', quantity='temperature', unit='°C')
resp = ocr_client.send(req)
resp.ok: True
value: 38.7 °C
